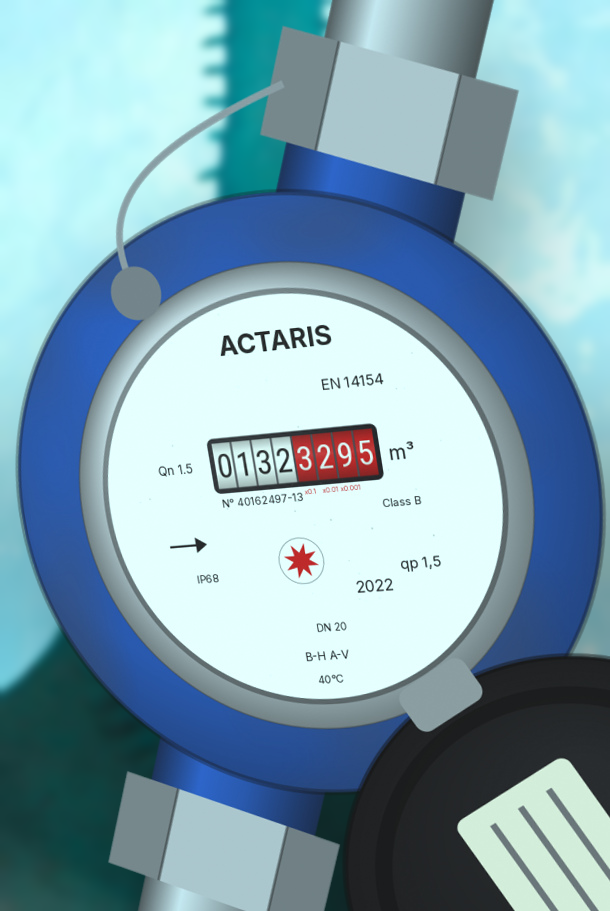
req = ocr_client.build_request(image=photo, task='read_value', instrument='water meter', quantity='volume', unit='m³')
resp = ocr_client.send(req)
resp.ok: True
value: 132.3295 m³
